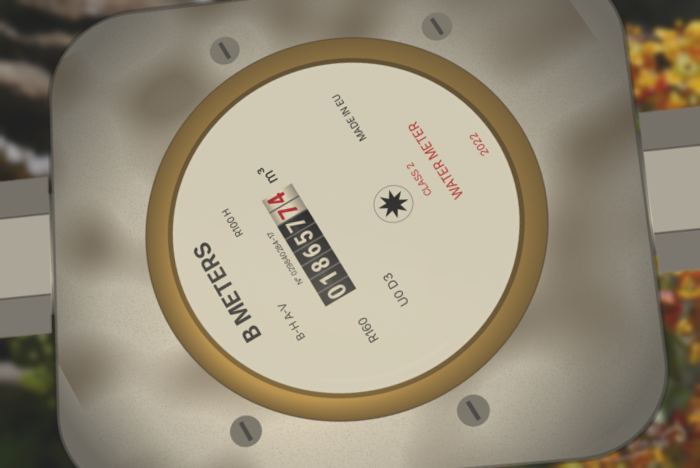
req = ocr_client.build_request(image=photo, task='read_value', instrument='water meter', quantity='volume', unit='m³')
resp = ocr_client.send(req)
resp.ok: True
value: 18657.74 m³
